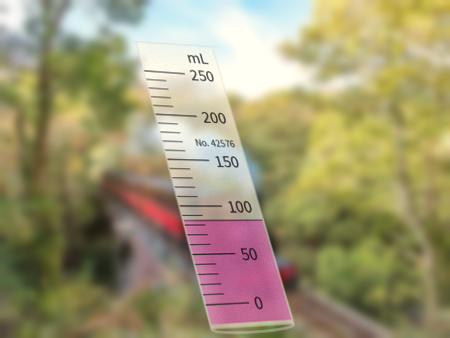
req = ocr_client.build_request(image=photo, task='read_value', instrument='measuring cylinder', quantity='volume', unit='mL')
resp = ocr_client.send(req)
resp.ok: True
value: 85 mL
